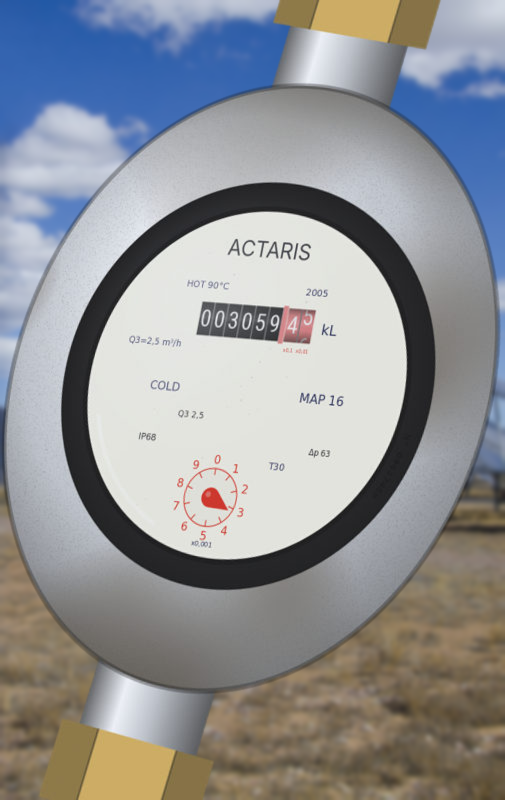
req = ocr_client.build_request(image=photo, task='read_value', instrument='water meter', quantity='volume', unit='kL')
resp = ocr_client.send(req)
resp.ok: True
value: 3059.453 kL
